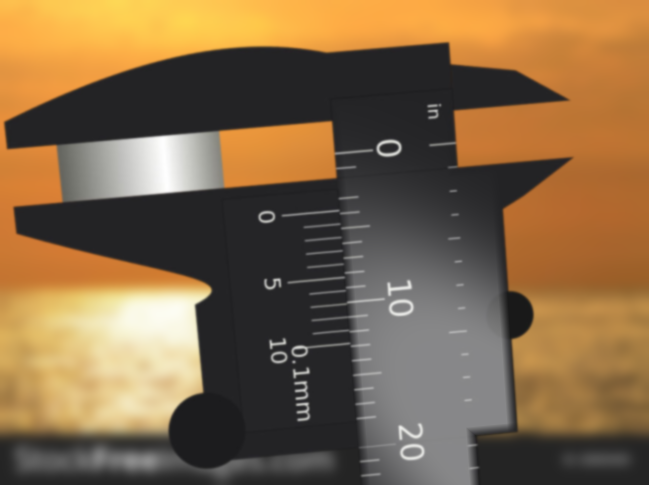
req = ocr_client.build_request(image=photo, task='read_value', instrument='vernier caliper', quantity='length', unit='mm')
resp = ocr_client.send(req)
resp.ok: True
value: 3.8 mm
